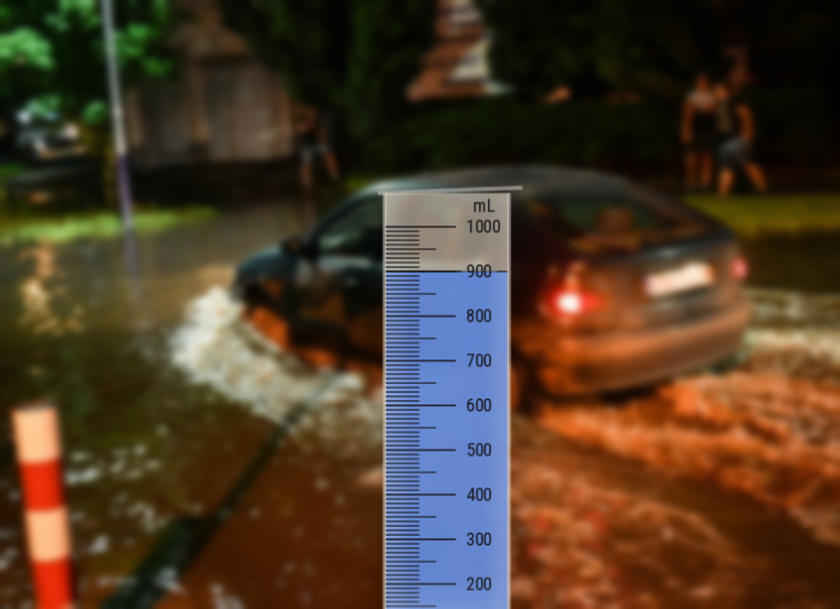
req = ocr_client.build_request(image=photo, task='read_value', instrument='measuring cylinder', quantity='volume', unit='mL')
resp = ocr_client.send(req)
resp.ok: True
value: 900 mL
